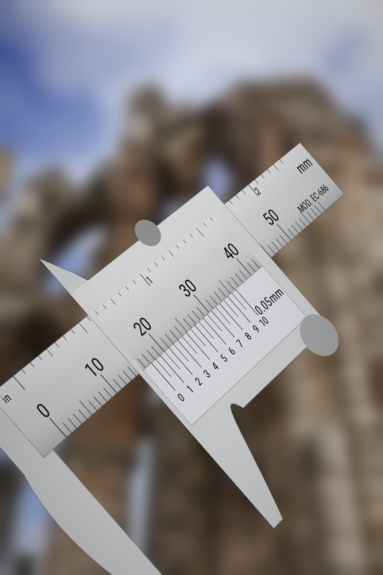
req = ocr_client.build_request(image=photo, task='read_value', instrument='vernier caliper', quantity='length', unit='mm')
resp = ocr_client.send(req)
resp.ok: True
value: 17.2 mm
